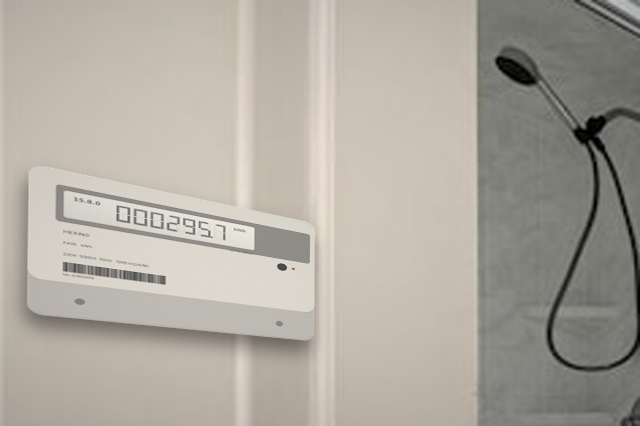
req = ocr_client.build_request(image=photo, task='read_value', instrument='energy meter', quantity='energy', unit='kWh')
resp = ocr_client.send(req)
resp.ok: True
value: 295.7 kWh
